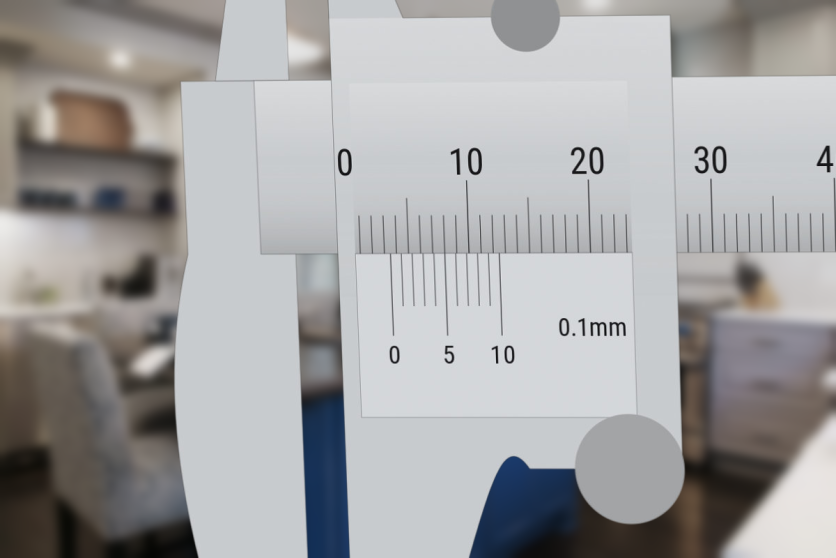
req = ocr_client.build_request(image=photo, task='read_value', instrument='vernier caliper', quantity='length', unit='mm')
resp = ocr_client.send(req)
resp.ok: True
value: 3.5 mm
